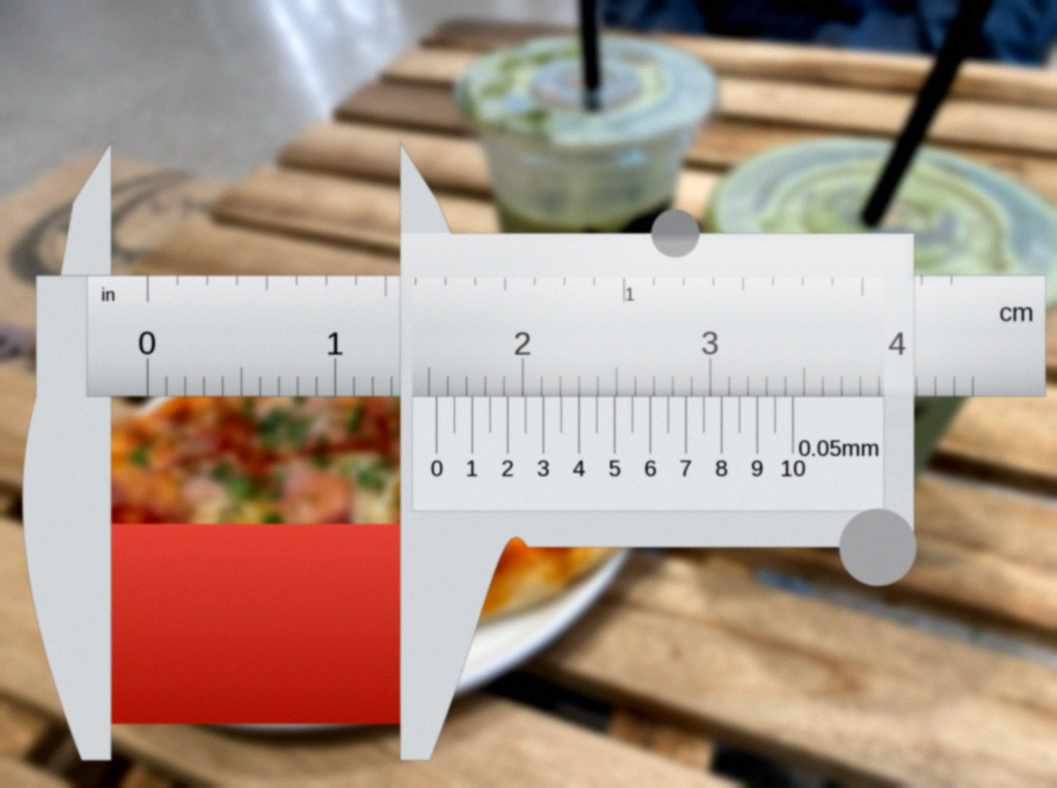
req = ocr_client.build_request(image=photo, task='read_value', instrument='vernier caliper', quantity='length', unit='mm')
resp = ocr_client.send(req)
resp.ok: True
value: 15.4 mm
